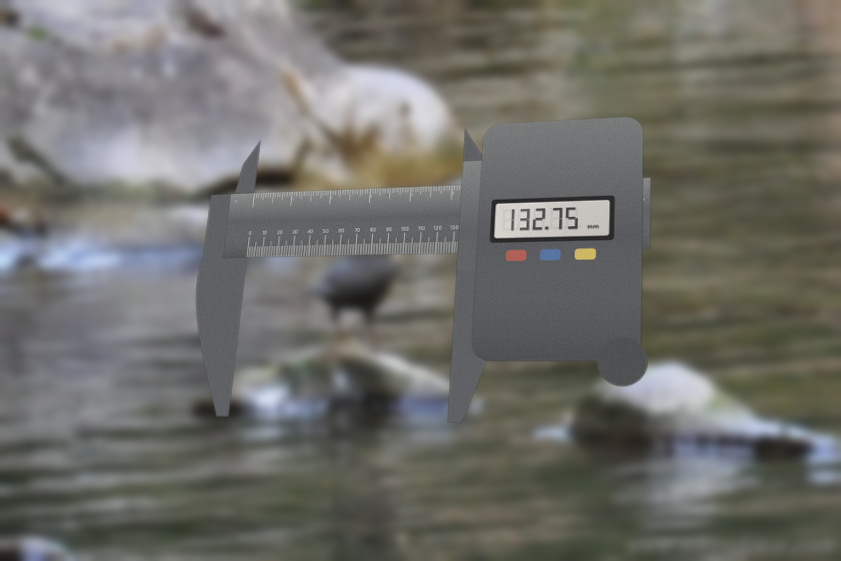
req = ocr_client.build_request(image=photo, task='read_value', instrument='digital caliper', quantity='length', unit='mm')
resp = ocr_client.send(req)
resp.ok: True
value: 132.75 mm
